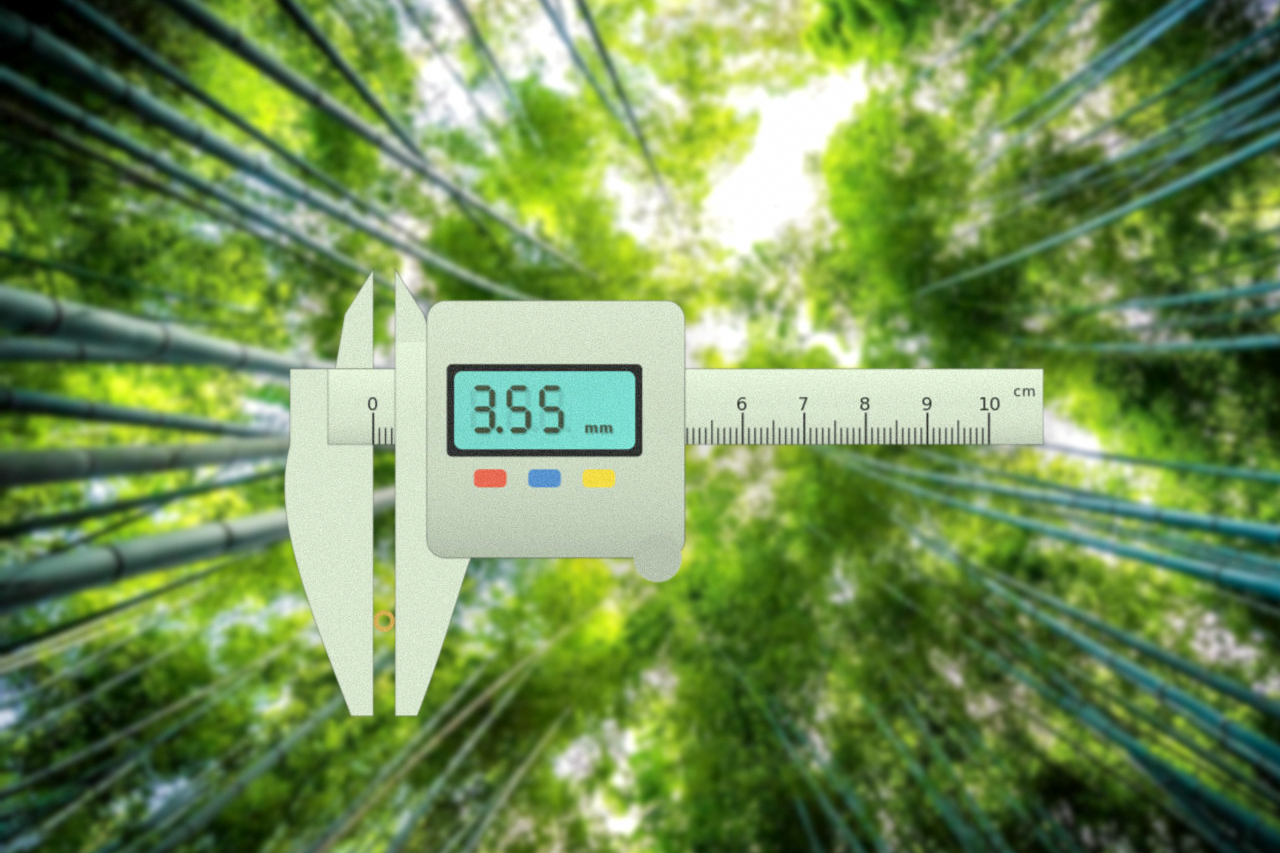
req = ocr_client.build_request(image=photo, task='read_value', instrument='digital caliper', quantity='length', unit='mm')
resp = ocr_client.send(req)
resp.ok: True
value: 3.55 mm
